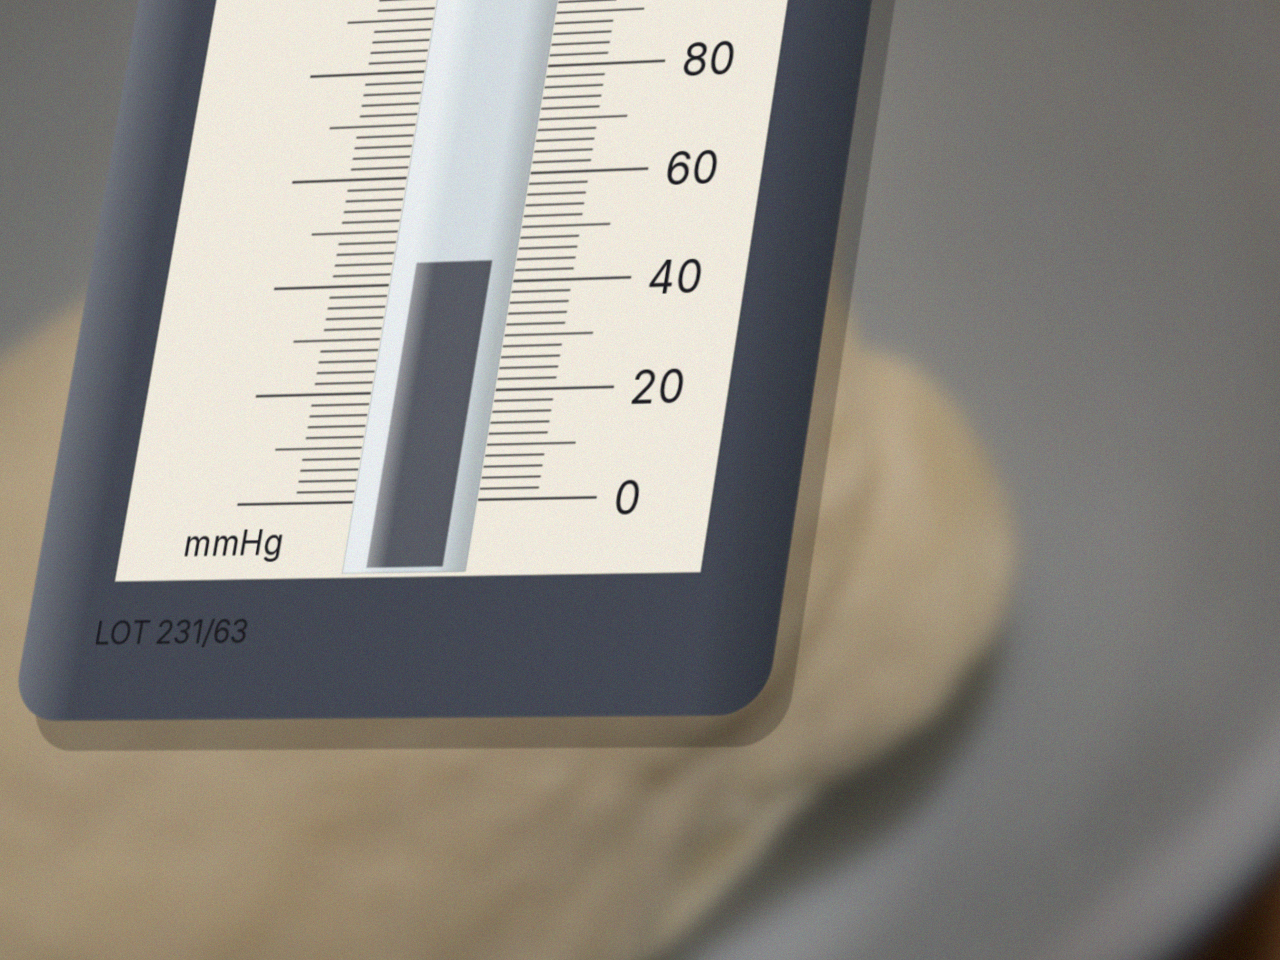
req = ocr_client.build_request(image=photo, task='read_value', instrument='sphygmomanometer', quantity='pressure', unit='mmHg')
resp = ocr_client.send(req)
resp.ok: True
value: 44 mmHg
